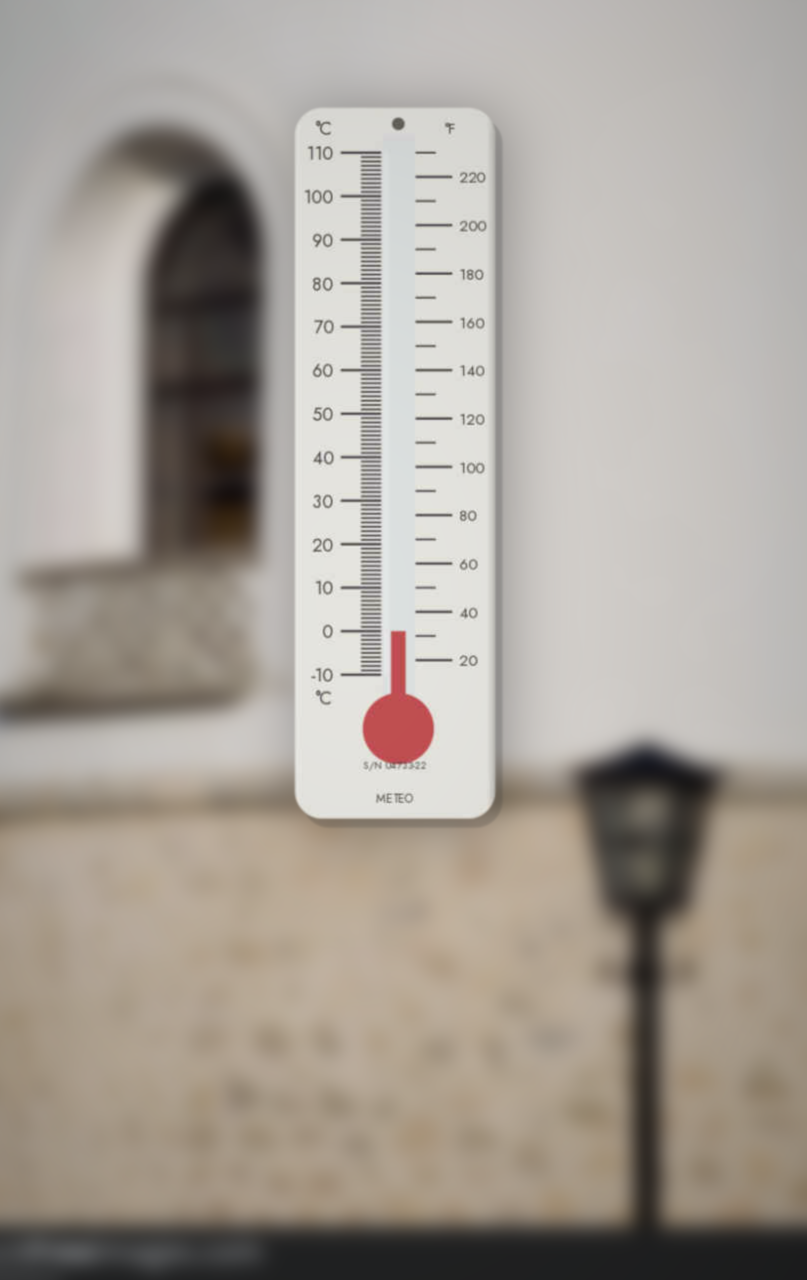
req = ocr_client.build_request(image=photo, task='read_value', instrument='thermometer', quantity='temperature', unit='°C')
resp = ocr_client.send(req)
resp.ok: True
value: 0 °C
